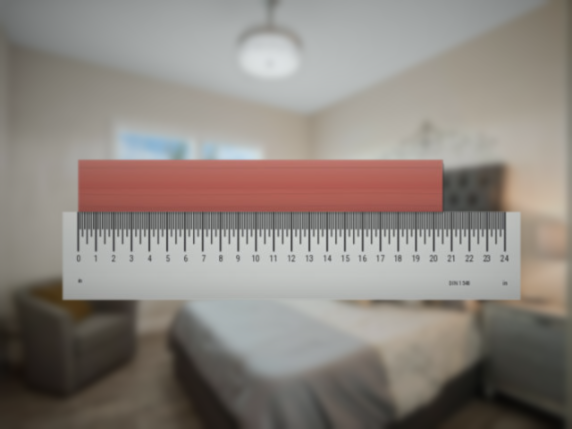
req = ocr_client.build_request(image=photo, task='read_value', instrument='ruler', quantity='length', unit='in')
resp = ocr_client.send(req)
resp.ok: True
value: 20.5 in
